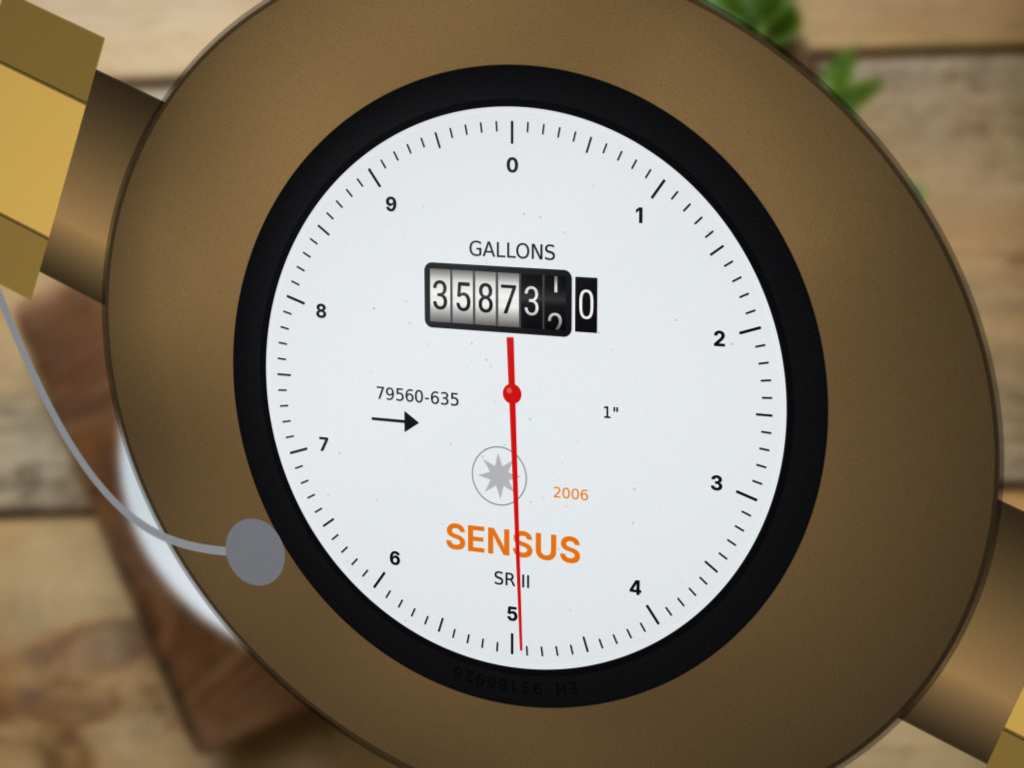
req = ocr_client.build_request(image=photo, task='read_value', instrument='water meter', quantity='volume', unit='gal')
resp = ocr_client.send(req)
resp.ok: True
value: 3587314.9 gal
